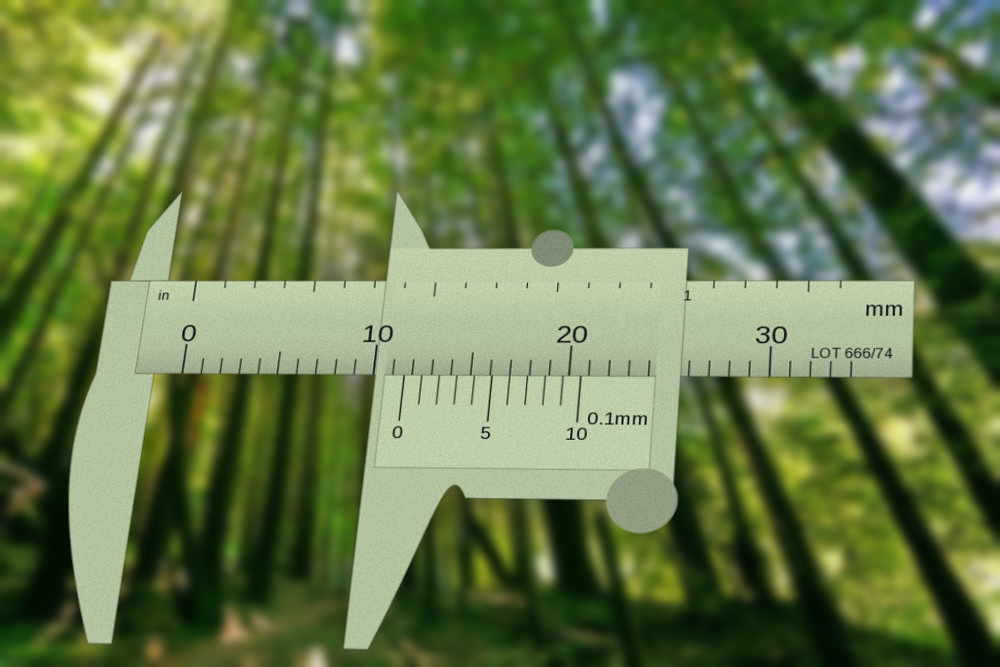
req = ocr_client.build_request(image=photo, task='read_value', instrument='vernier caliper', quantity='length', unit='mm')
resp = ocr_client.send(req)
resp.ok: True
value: 11.6 mm
